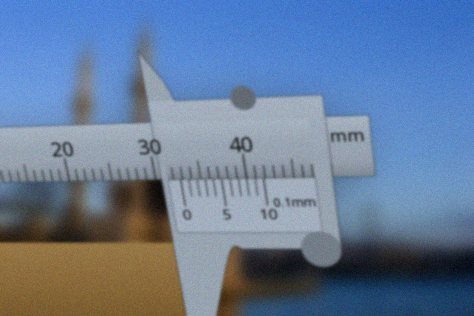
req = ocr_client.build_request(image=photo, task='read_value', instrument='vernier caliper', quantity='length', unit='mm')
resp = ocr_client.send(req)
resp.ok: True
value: 32.8 mm
